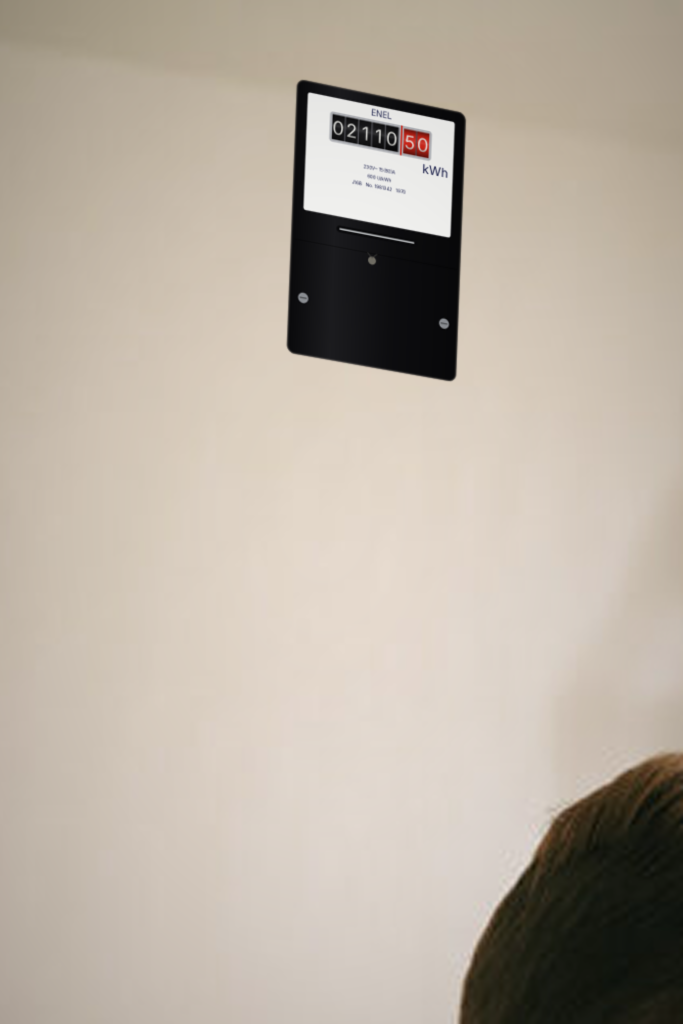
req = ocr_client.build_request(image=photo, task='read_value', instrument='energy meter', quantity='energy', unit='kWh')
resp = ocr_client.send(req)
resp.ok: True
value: 2110.50 kWh
